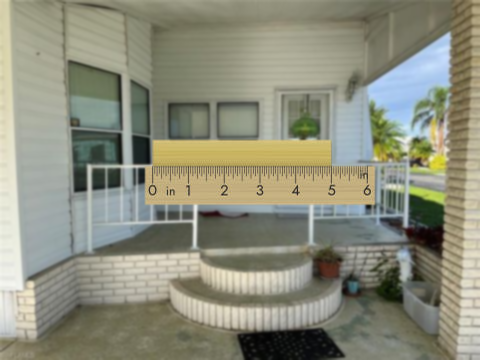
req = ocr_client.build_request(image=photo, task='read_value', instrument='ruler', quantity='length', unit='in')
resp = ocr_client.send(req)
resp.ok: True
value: 5 in
